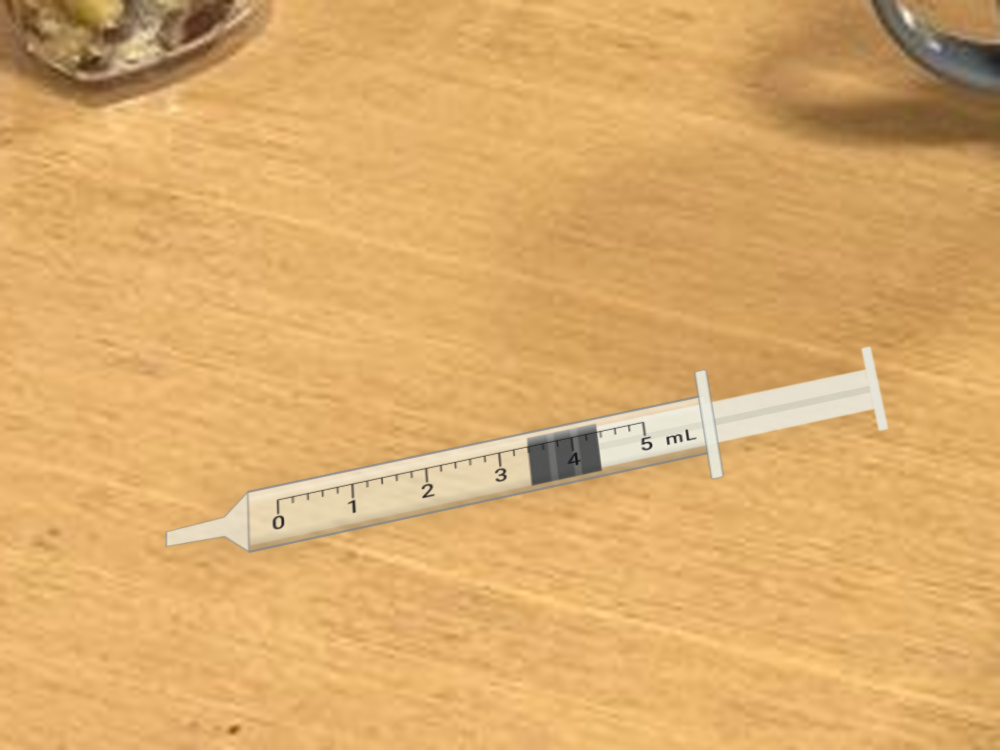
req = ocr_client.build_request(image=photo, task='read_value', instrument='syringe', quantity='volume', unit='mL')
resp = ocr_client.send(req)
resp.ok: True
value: 3.4 mL
